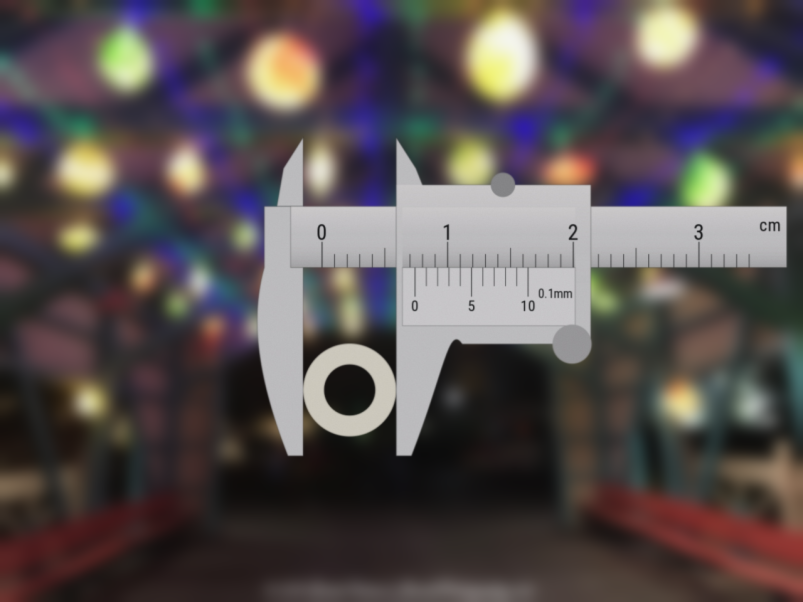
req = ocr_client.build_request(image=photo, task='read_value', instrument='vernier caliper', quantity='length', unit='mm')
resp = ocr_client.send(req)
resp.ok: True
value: 7.4 mm
